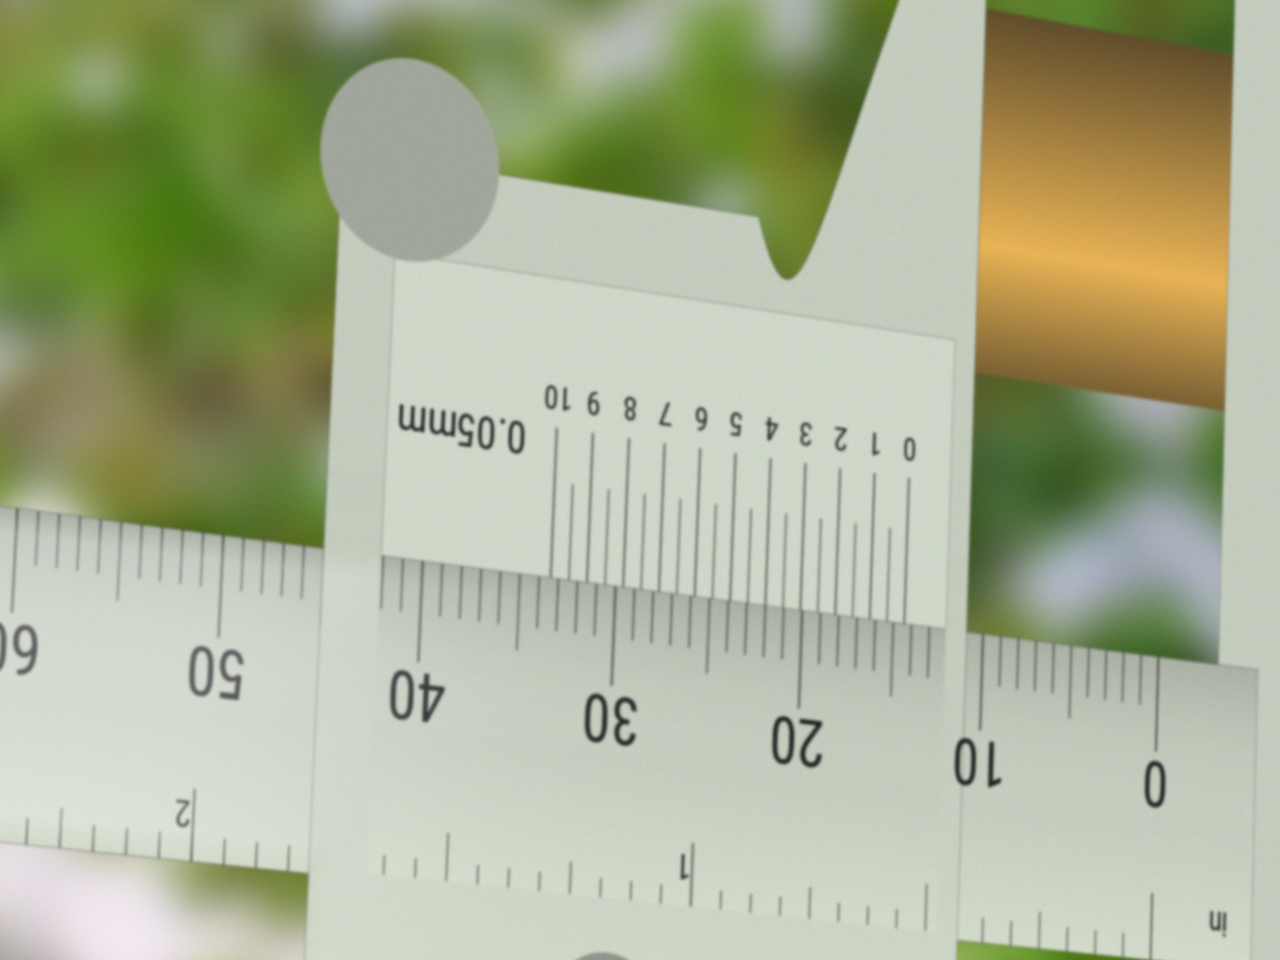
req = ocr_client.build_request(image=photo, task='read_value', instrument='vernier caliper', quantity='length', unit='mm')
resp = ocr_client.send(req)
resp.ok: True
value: 14.4 mm
